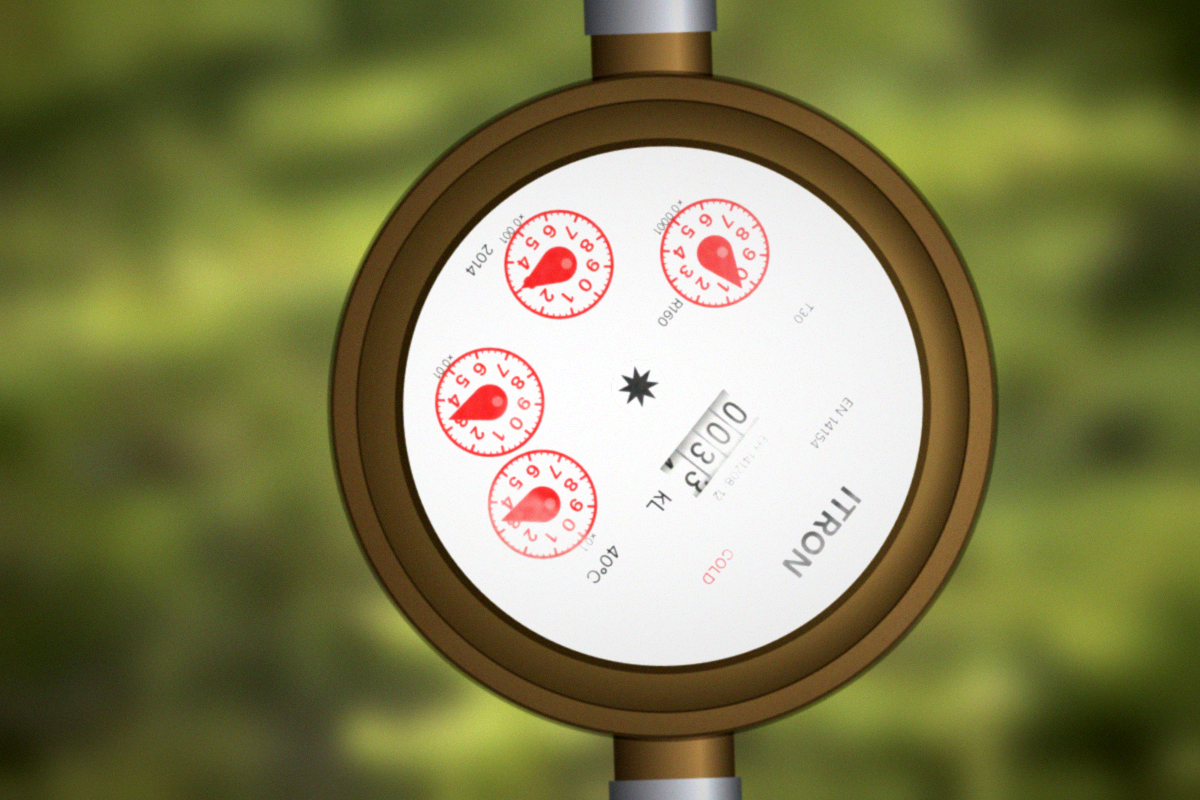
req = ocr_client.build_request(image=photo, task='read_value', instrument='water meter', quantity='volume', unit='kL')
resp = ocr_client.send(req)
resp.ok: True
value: 33.3330 kL
